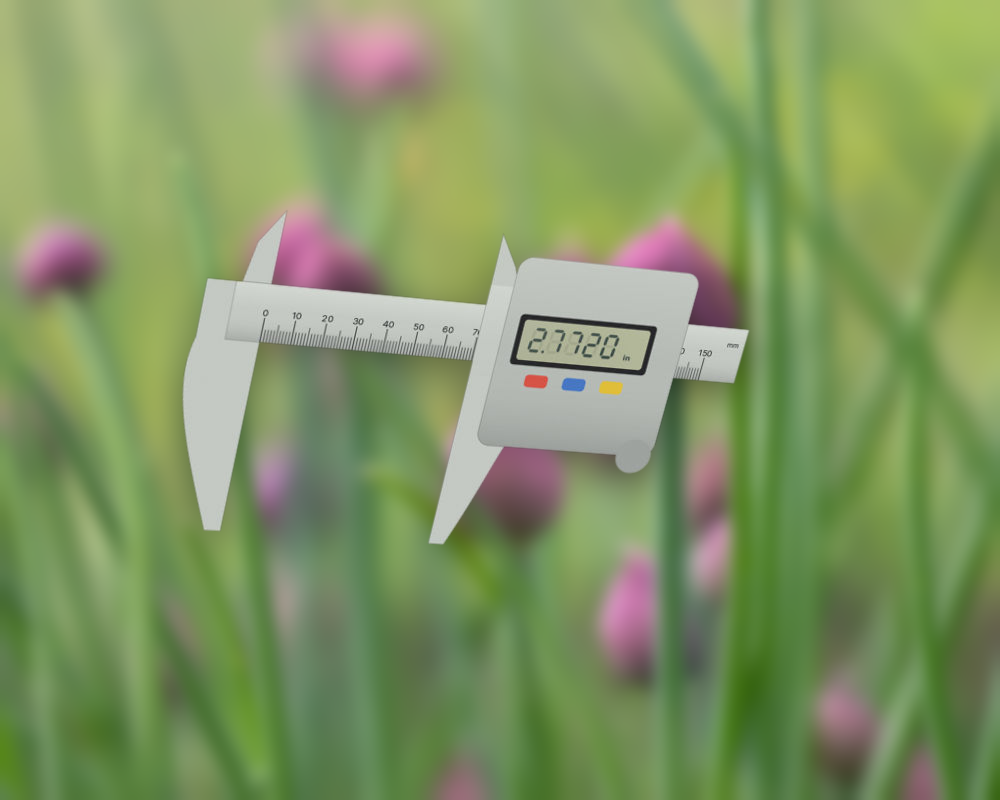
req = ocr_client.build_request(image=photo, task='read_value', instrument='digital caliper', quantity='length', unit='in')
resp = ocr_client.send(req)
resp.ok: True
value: 2.7720 in
